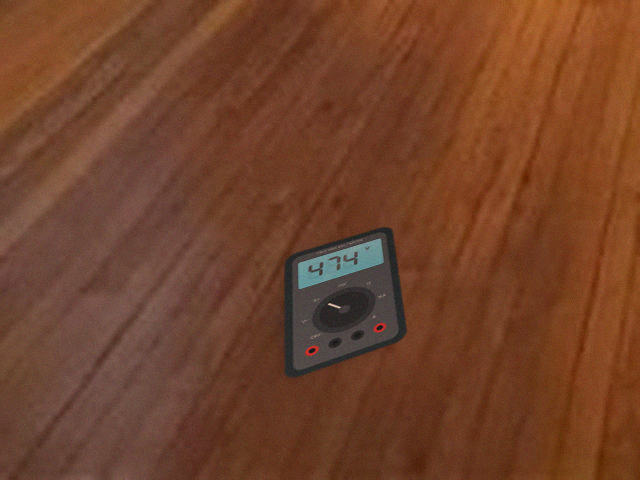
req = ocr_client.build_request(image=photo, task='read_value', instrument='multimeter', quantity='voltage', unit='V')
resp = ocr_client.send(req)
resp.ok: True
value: 474 V
